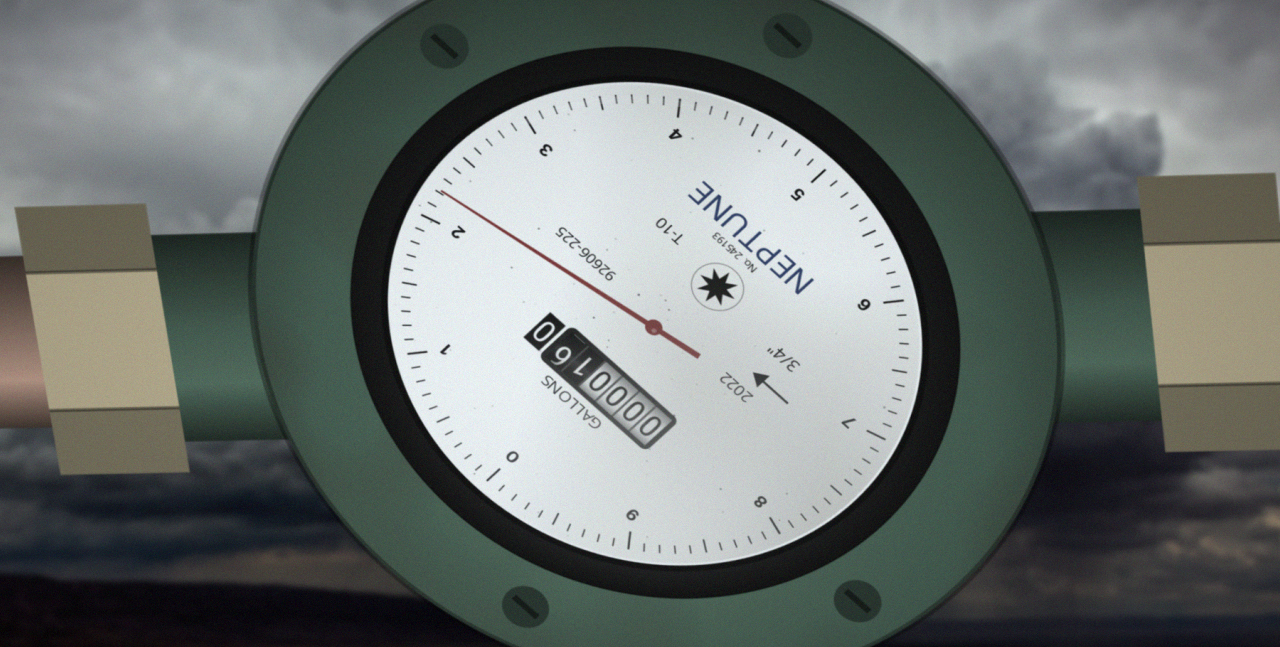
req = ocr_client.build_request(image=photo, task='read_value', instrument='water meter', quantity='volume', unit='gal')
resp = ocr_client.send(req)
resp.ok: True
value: 162.2 gal
